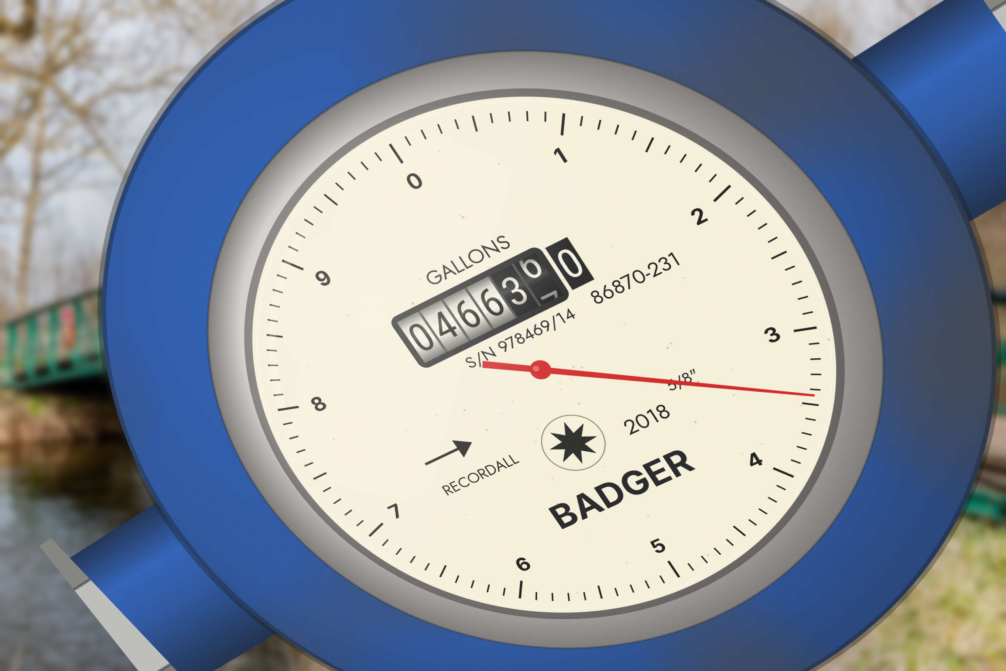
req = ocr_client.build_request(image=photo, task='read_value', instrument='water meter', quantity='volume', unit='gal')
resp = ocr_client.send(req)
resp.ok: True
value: 466363.4 gal
